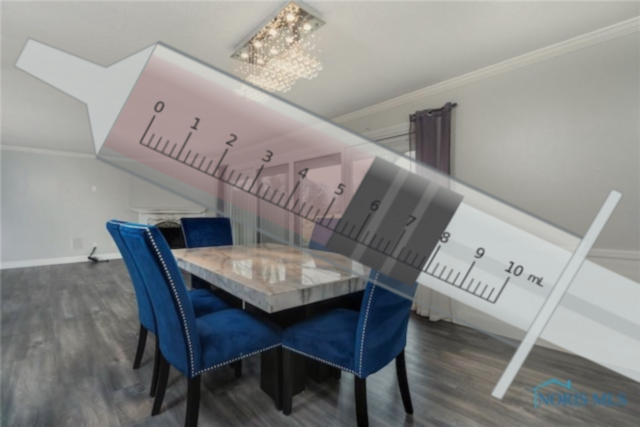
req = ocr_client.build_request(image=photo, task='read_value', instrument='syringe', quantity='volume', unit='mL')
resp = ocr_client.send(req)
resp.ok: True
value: 5.4 mL
